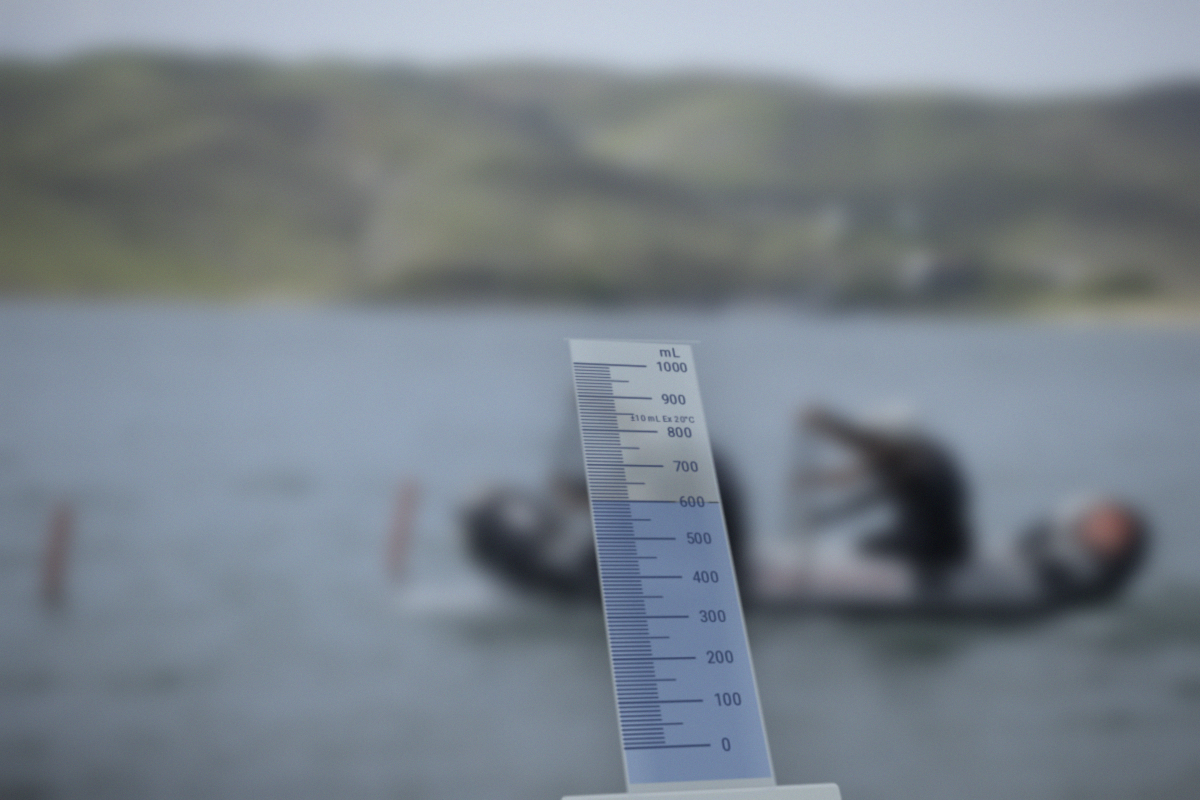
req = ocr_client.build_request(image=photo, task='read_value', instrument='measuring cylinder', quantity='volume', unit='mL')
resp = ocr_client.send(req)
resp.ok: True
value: 600 mL
